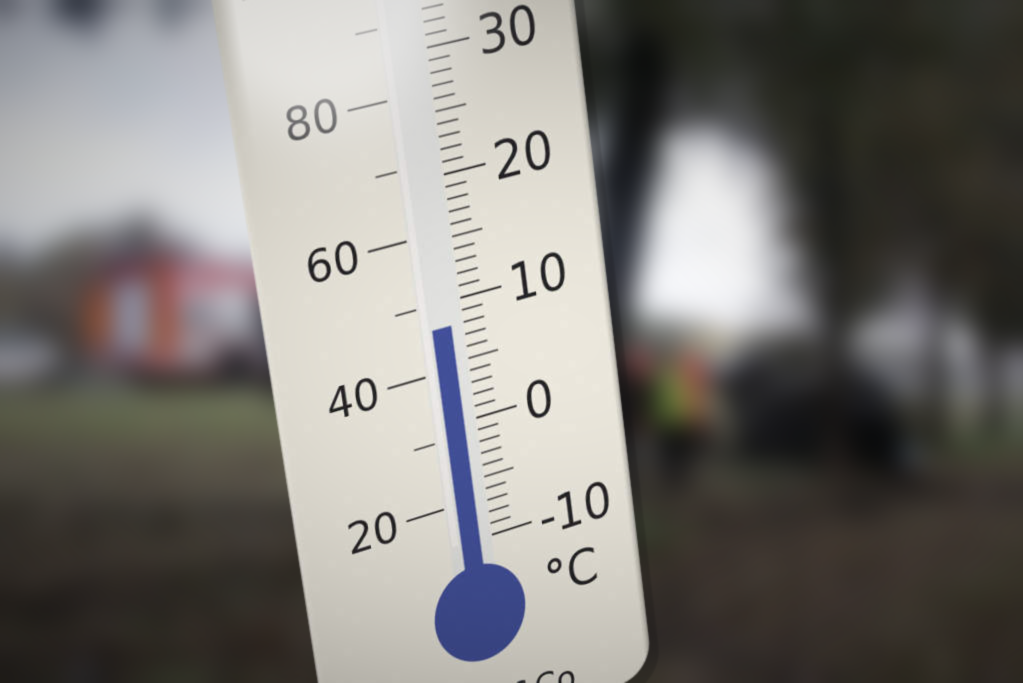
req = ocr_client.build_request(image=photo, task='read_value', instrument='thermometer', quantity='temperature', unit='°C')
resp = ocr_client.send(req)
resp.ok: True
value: 8 °C
